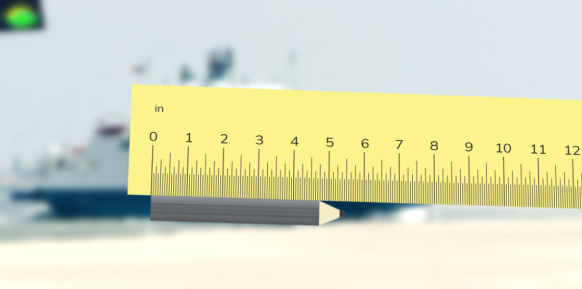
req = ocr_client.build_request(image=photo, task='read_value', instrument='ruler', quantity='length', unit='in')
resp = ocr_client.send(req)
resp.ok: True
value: 5.5 in
